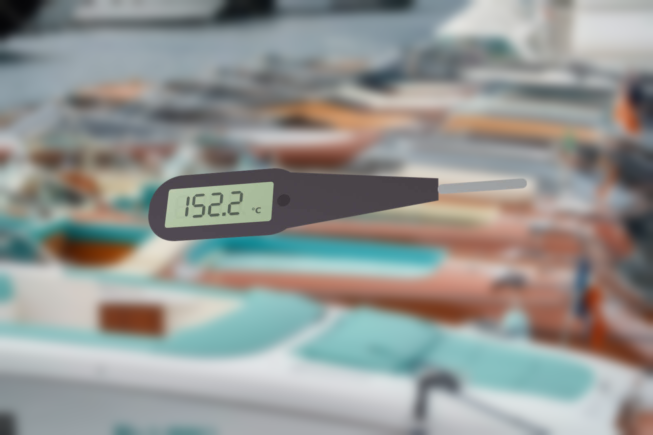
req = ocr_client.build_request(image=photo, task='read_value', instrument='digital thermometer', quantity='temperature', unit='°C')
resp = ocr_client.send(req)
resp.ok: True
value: 152.2 °C
